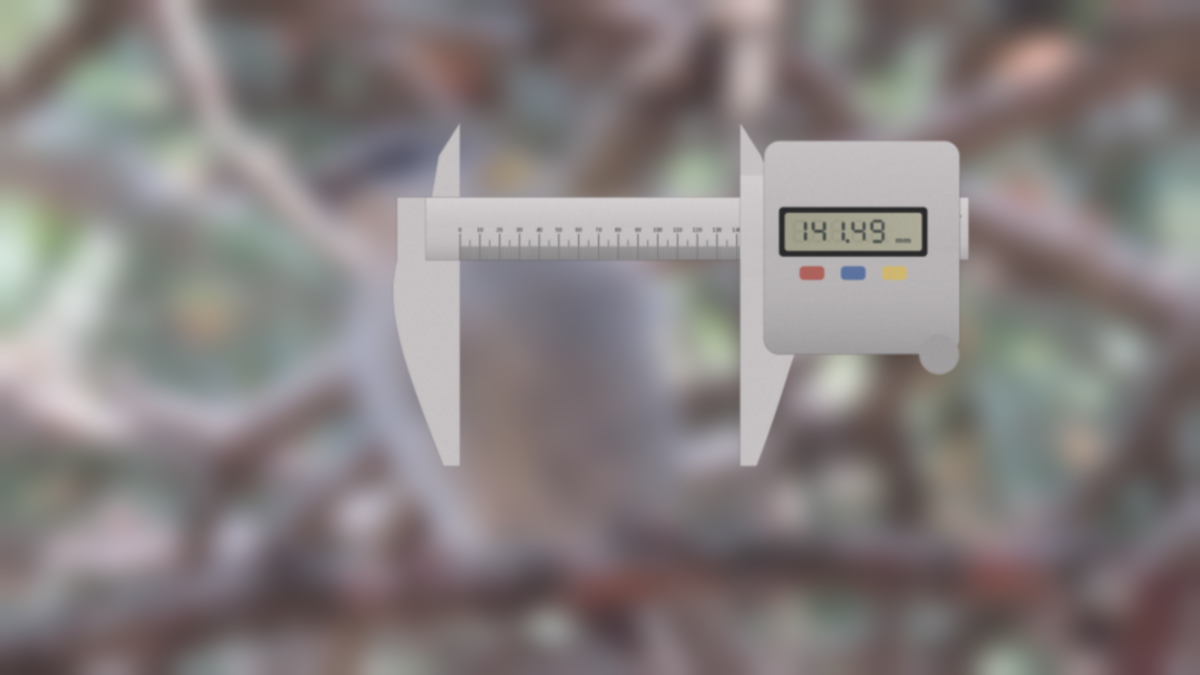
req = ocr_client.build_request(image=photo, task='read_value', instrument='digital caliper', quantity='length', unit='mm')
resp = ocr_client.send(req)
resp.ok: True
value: 141.49 mm
